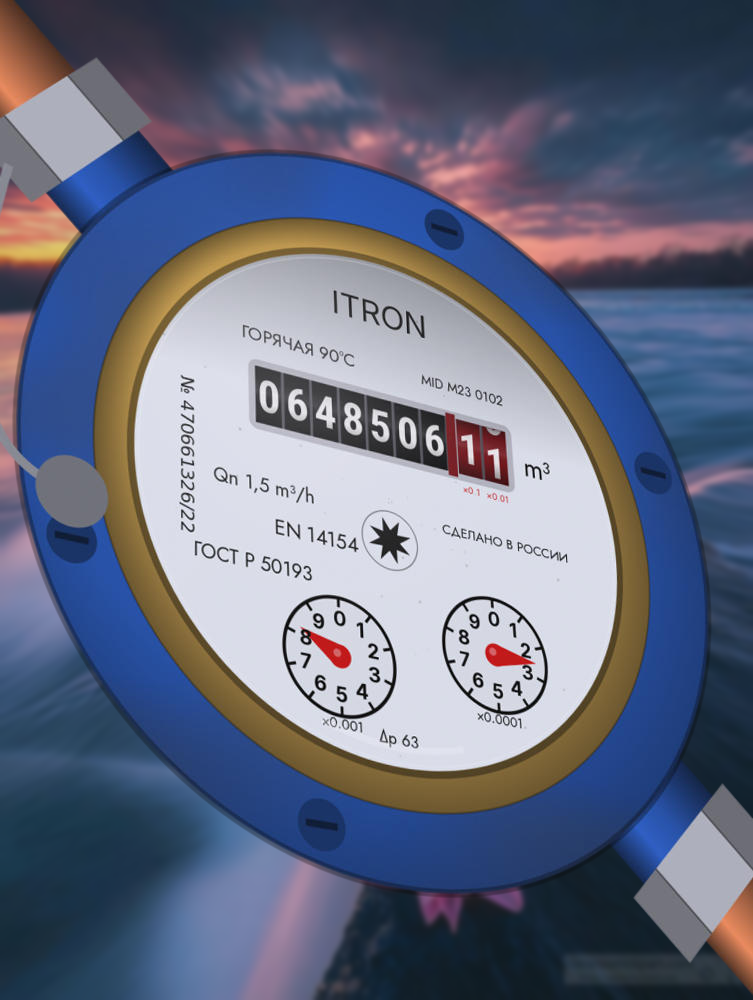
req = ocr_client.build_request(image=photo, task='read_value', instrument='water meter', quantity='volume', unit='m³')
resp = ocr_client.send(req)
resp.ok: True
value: 648506.1082 m³
